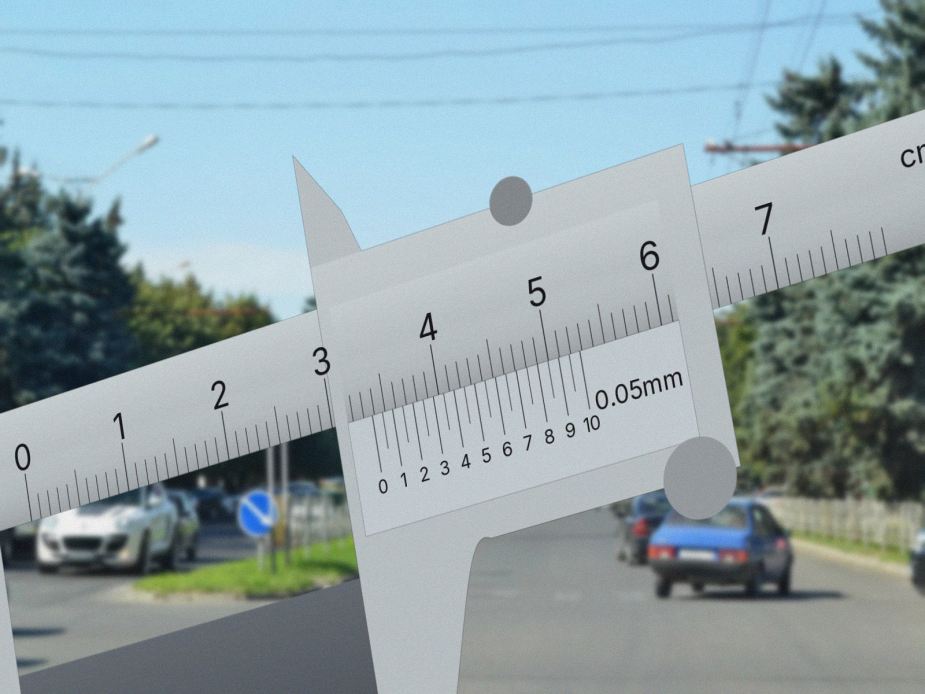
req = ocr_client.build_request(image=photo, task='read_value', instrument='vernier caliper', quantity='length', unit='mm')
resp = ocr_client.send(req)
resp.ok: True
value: 33.8 mm
